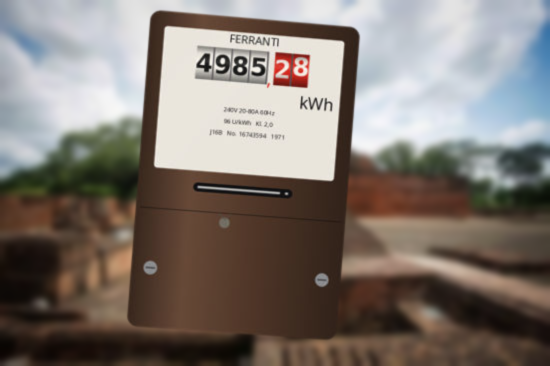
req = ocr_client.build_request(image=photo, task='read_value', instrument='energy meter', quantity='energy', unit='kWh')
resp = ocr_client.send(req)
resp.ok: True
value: 4985.28 kWh
